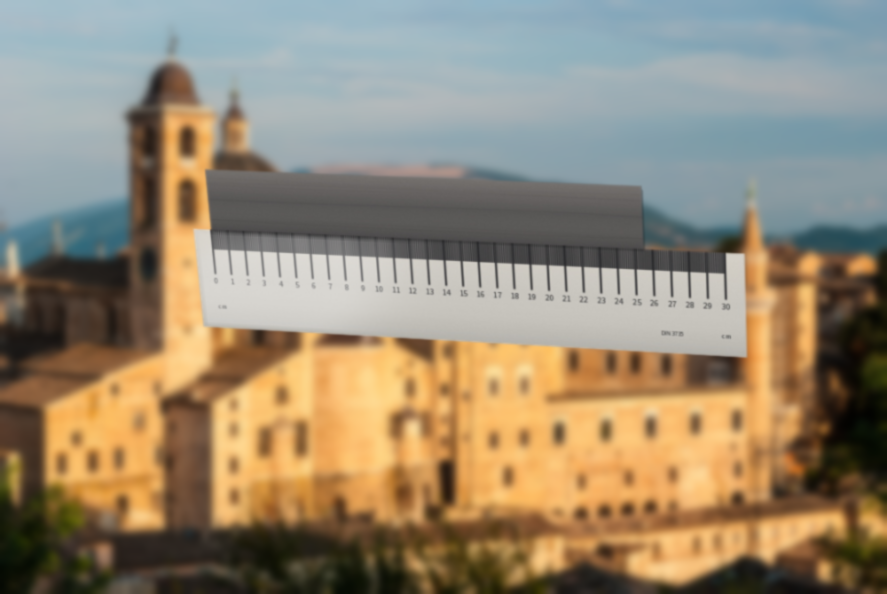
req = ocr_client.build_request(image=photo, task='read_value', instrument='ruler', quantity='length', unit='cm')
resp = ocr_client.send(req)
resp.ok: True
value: 25.5 cm
